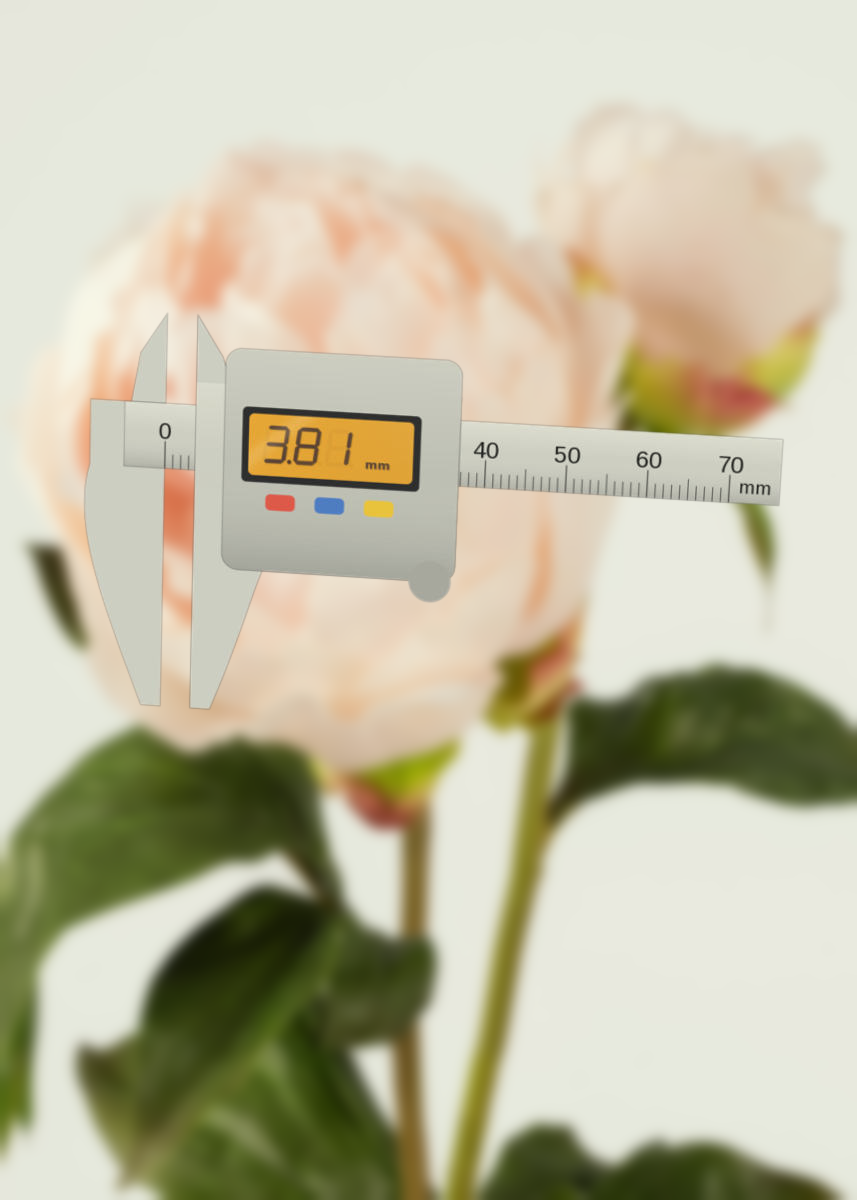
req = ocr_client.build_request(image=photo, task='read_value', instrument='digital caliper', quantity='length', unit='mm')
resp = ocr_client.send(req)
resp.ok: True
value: 3.81 mm
